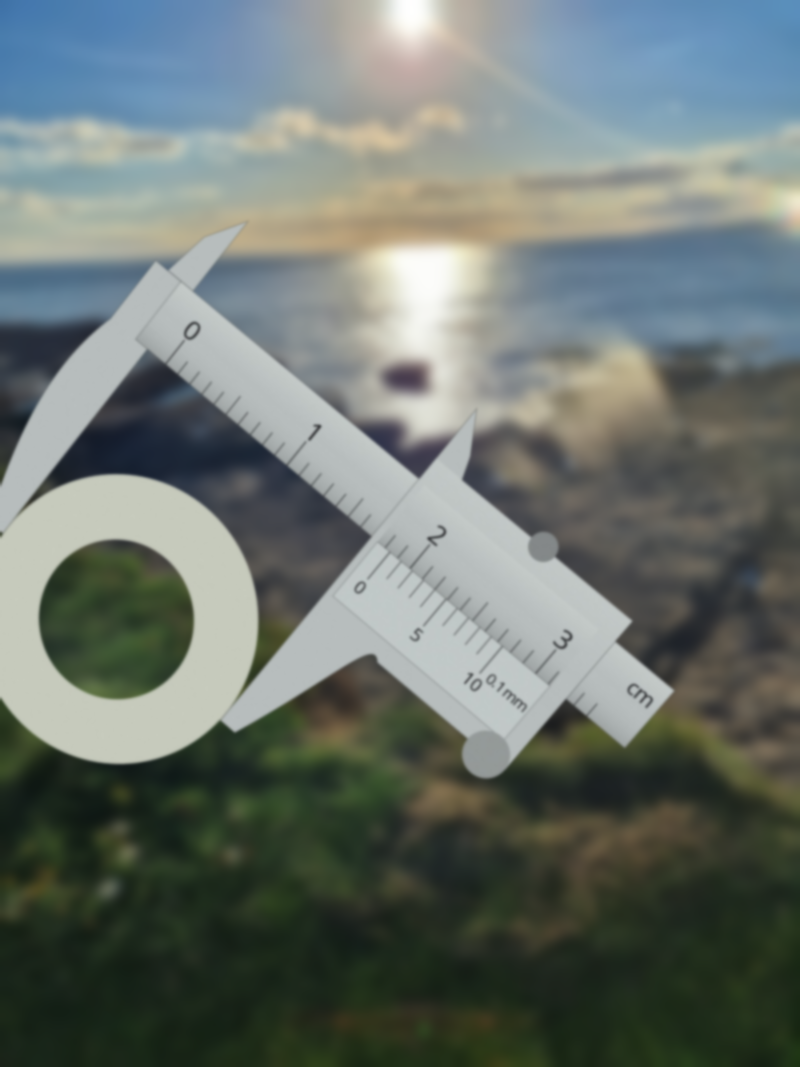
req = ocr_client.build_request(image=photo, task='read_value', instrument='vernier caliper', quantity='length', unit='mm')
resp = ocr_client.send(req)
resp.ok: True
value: 18.4 mm
